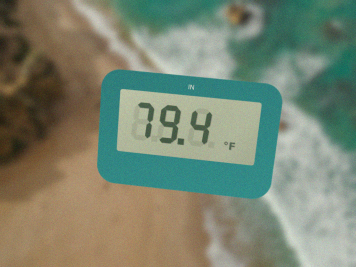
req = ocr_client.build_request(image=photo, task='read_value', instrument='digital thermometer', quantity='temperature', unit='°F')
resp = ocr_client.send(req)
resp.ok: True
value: 79.4 °F
